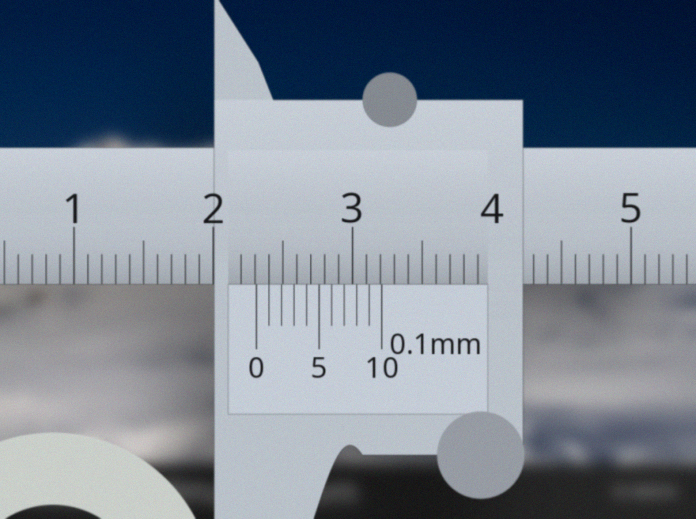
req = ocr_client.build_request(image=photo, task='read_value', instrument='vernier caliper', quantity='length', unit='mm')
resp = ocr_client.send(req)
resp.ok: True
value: 23.1 mm
